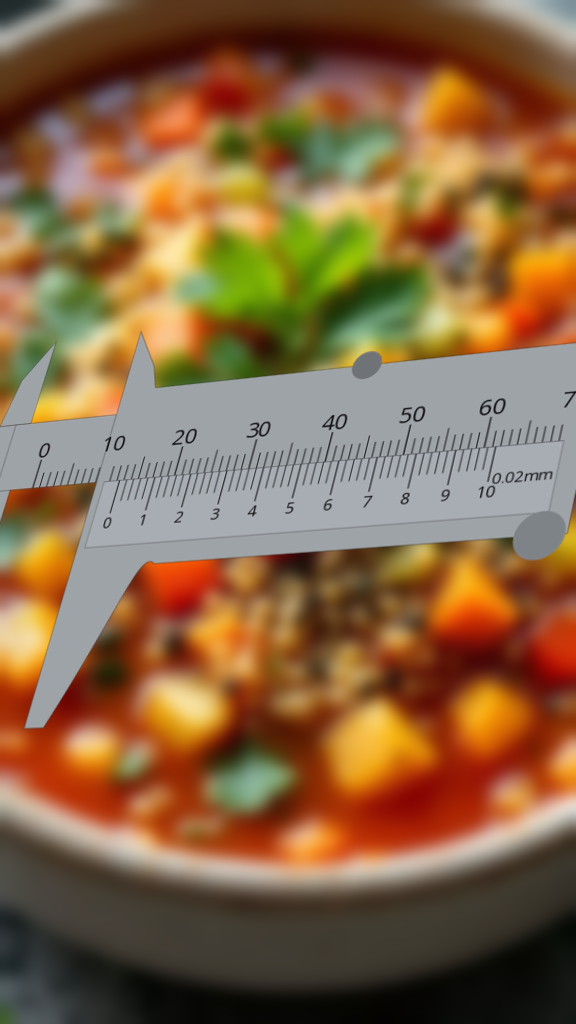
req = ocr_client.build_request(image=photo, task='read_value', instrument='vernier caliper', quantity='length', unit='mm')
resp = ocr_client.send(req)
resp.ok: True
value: 12.4 mm
